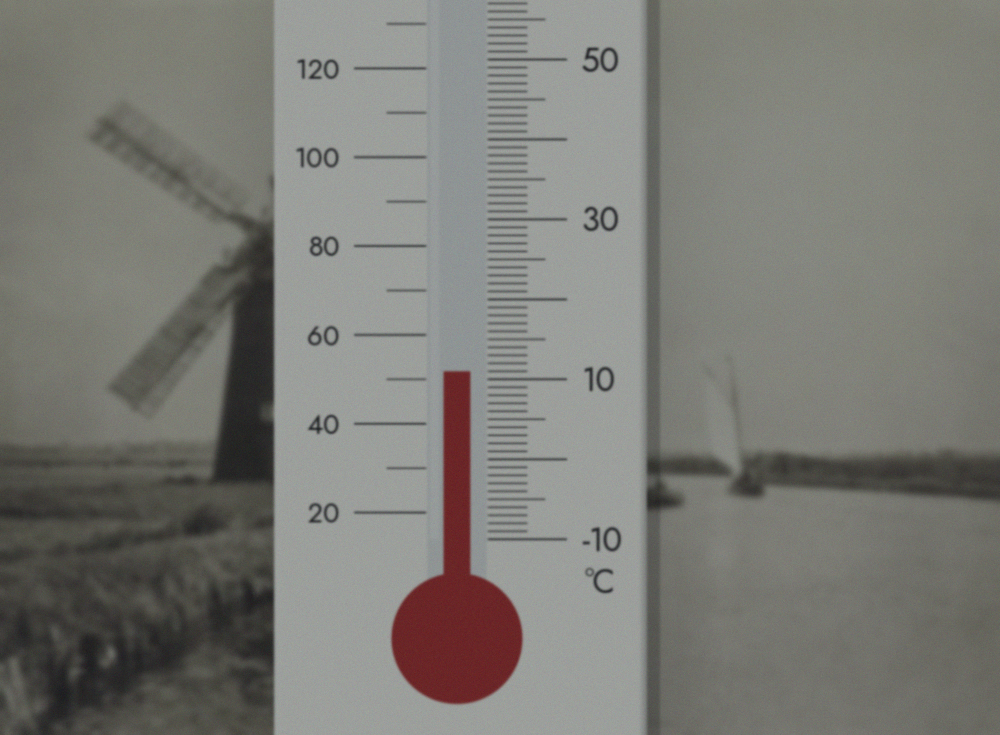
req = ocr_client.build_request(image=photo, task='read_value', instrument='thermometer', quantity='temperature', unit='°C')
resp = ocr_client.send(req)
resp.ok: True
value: 11 °C
